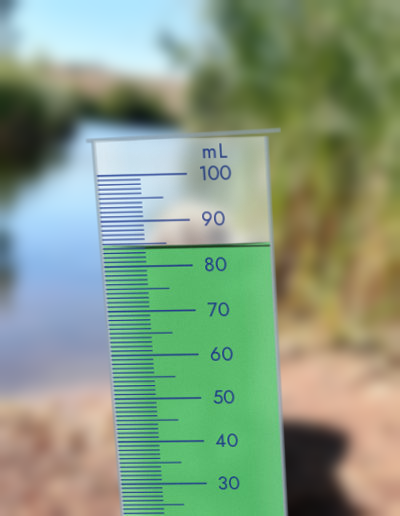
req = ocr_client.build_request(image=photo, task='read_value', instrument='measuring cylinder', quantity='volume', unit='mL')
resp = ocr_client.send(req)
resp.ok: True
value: 84 mL
